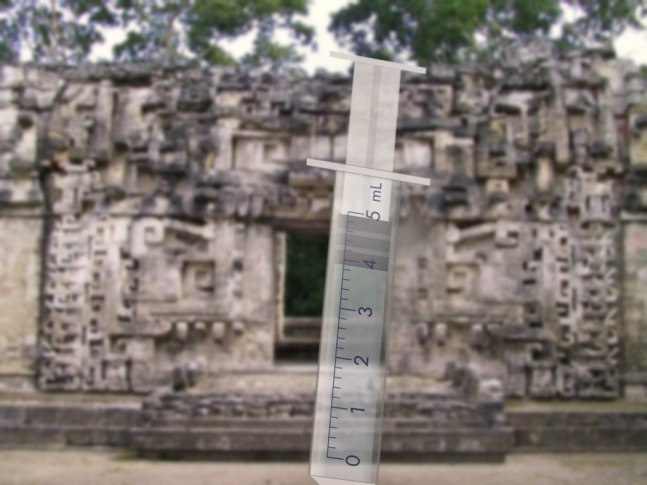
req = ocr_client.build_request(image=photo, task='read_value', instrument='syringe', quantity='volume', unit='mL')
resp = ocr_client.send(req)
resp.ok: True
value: 3.9 mL
